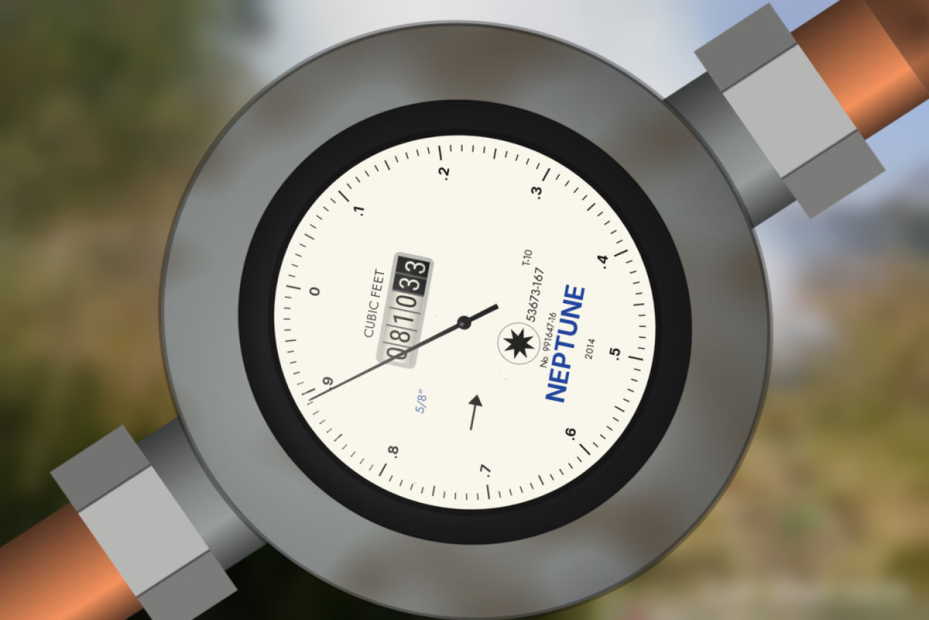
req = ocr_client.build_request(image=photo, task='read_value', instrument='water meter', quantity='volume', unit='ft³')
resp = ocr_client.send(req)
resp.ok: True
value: 81032.89 ft³
